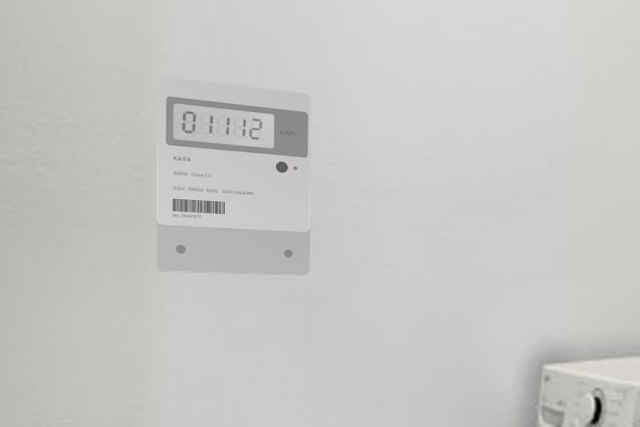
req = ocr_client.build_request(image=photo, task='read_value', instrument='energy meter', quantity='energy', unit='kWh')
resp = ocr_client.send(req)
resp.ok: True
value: 1112 kWh
